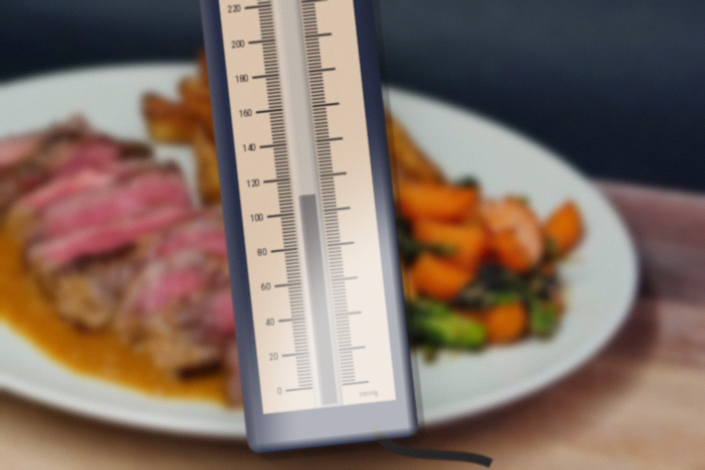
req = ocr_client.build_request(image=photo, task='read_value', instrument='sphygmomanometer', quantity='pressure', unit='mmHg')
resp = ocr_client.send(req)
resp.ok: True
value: 110 mmHg
